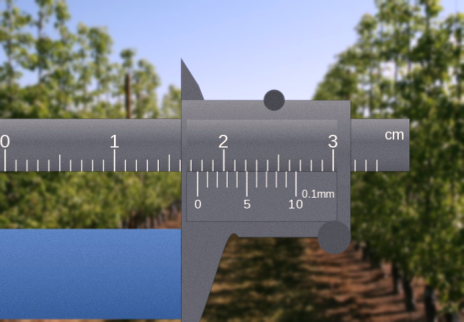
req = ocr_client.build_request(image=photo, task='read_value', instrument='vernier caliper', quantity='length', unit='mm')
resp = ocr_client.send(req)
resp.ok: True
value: 17.6 mm
